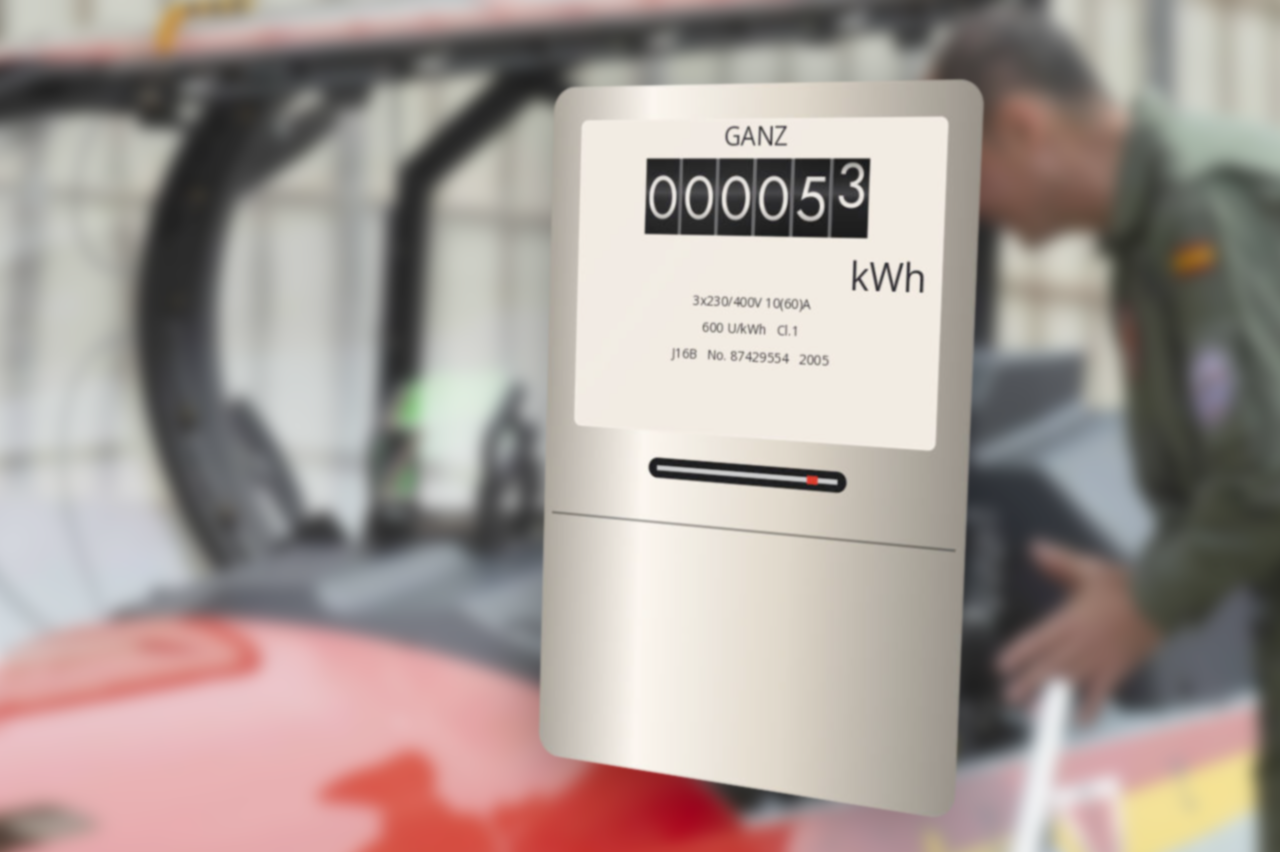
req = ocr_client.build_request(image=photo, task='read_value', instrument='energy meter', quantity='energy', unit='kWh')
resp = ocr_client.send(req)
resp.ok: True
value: 53 kWh
